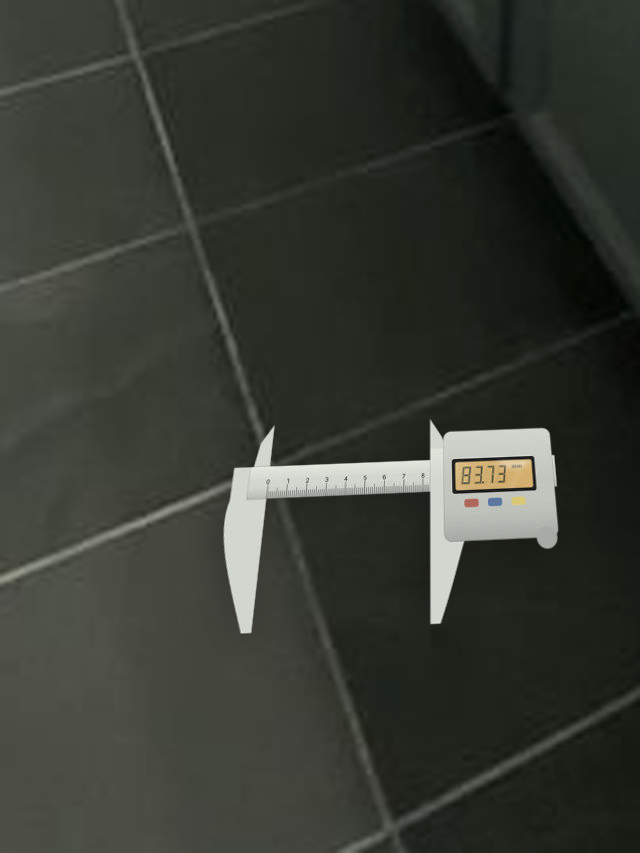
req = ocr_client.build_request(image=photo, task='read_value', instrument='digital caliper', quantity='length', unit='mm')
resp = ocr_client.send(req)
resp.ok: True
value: 83.73 mm
